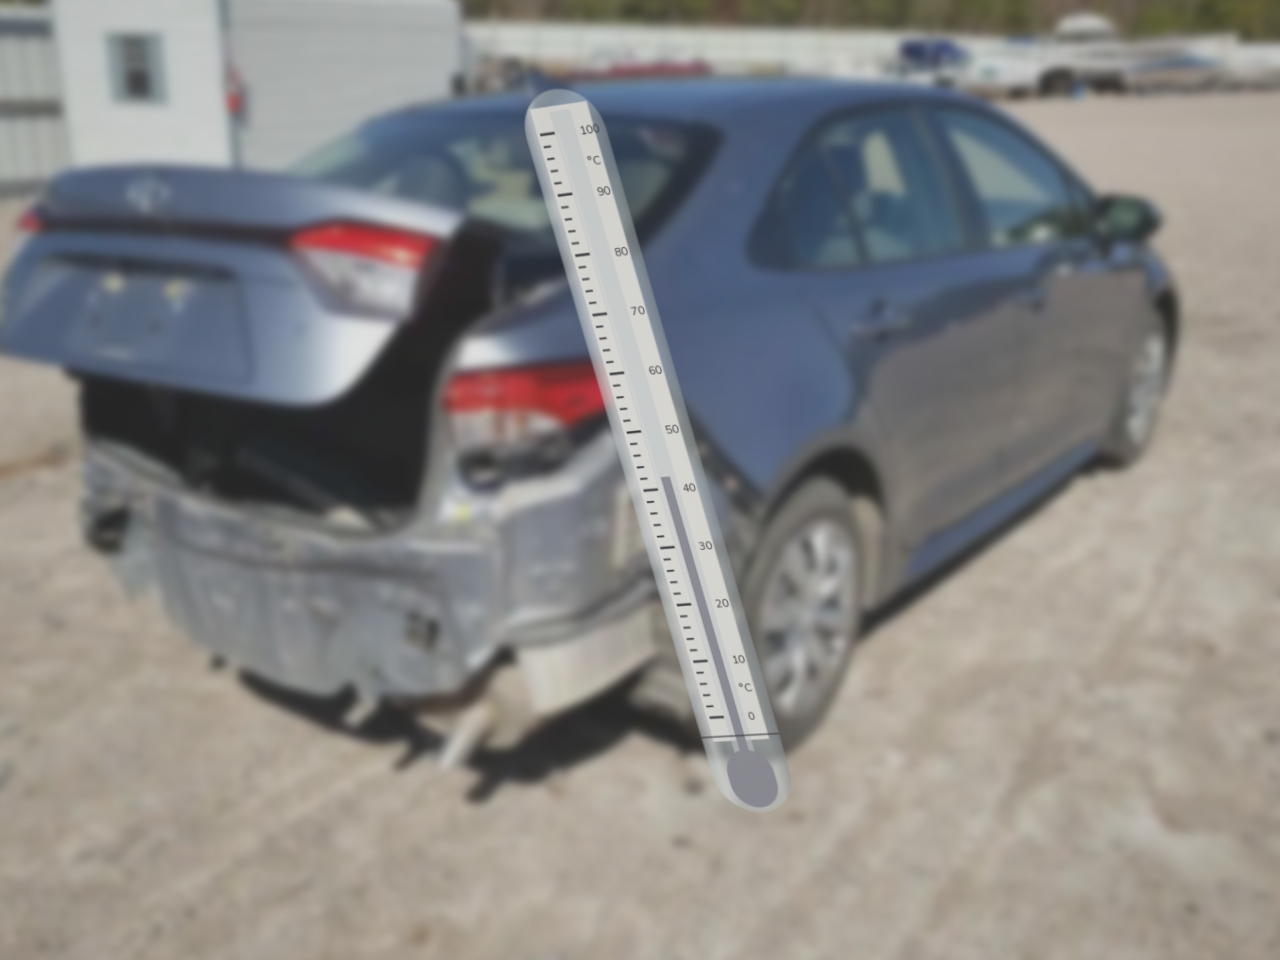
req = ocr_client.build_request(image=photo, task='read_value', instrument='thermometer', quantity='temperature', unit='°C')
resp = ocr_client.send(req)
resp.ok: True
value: 42 °C
